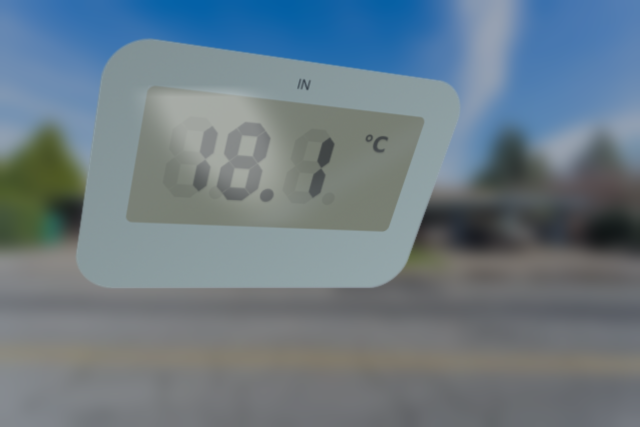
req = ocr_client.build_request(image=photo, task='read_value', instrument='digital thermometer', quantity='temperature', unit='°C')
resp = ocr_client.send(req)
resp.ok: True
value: 18.1 °C
